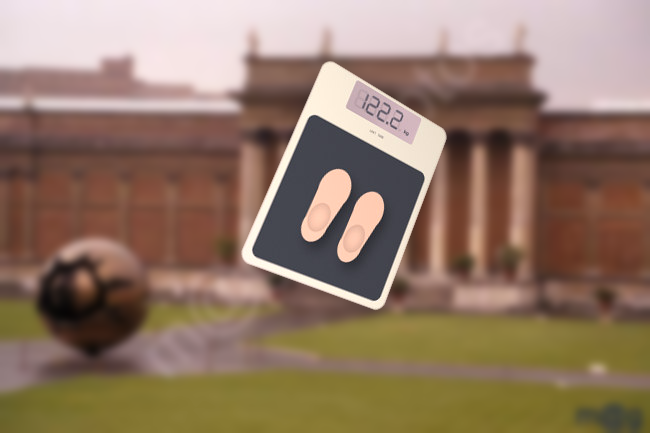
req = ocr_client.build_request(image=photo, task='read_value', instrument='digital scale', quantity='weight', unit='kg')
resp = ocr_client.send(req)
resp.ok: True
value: 122.2 kg
